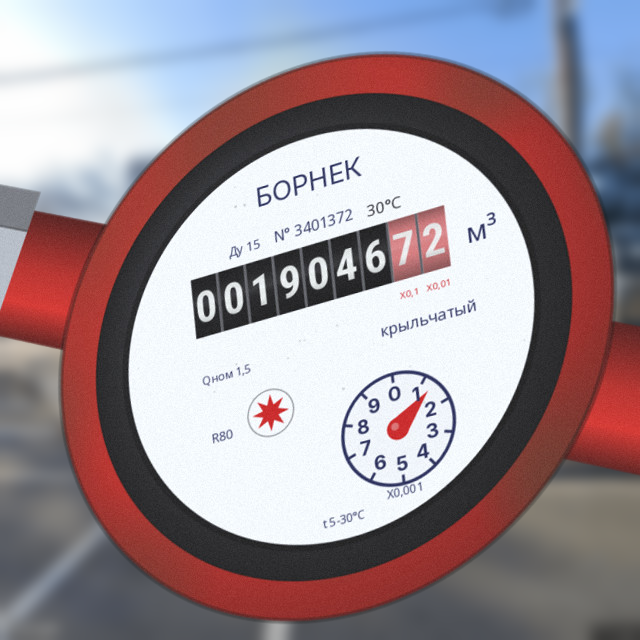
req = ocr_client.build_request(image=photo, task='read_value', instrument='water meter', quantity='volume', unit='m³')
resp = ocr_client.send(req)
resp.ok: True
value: 19046.721 m³
